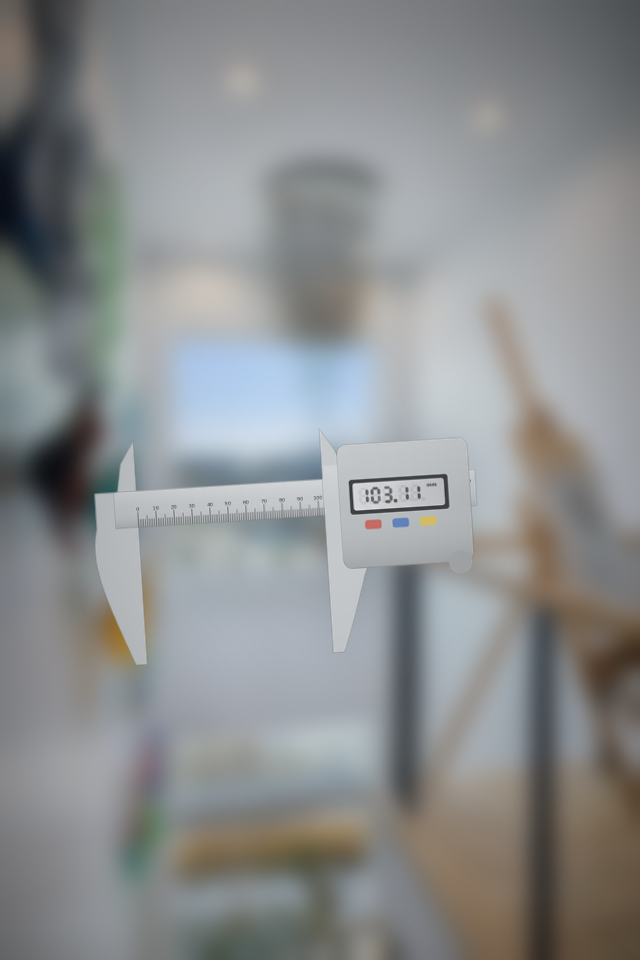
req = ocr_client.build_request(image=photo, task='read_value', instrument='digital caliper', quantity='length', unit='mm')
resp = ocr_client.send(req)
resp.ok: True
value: 103.11 mm
